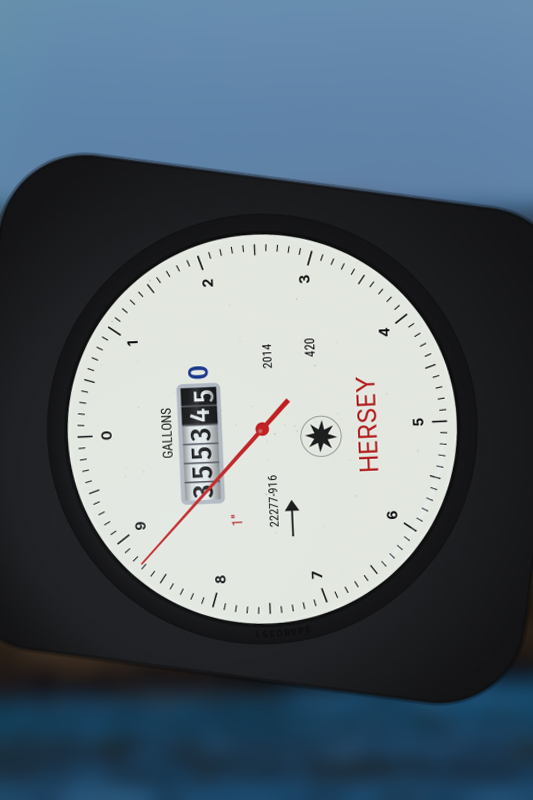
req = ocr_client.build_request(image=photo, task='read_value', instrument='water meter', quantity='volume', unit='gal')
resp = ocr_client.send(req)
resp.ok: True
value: 3553448.7 gal
